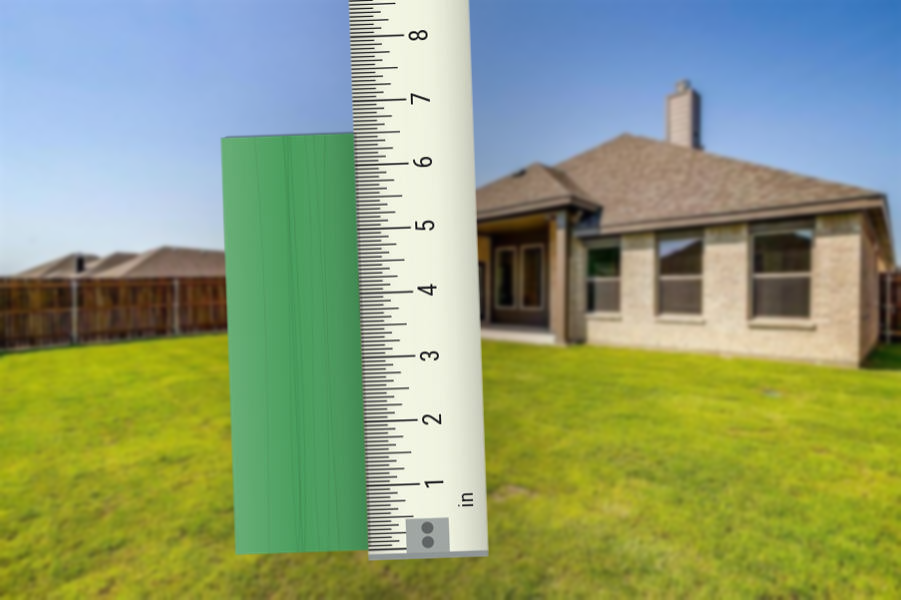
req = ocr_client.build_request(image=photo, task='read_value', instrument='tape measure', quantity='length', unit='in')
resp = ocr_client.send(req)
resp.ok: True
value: 6.5 in
